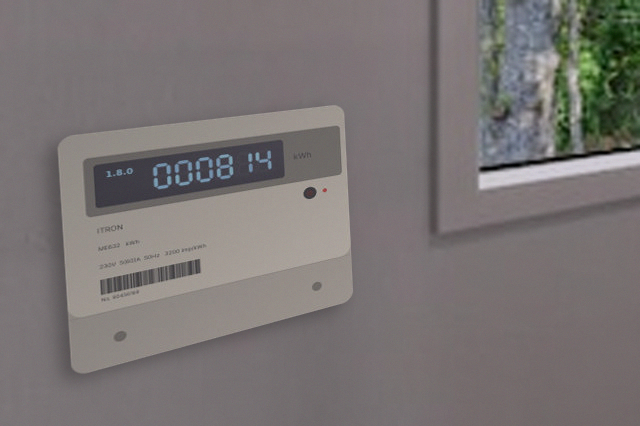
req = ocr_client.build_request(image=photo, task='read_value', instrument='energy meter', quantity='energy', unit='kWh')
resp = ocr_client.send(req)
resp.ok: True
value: 814 kWh
